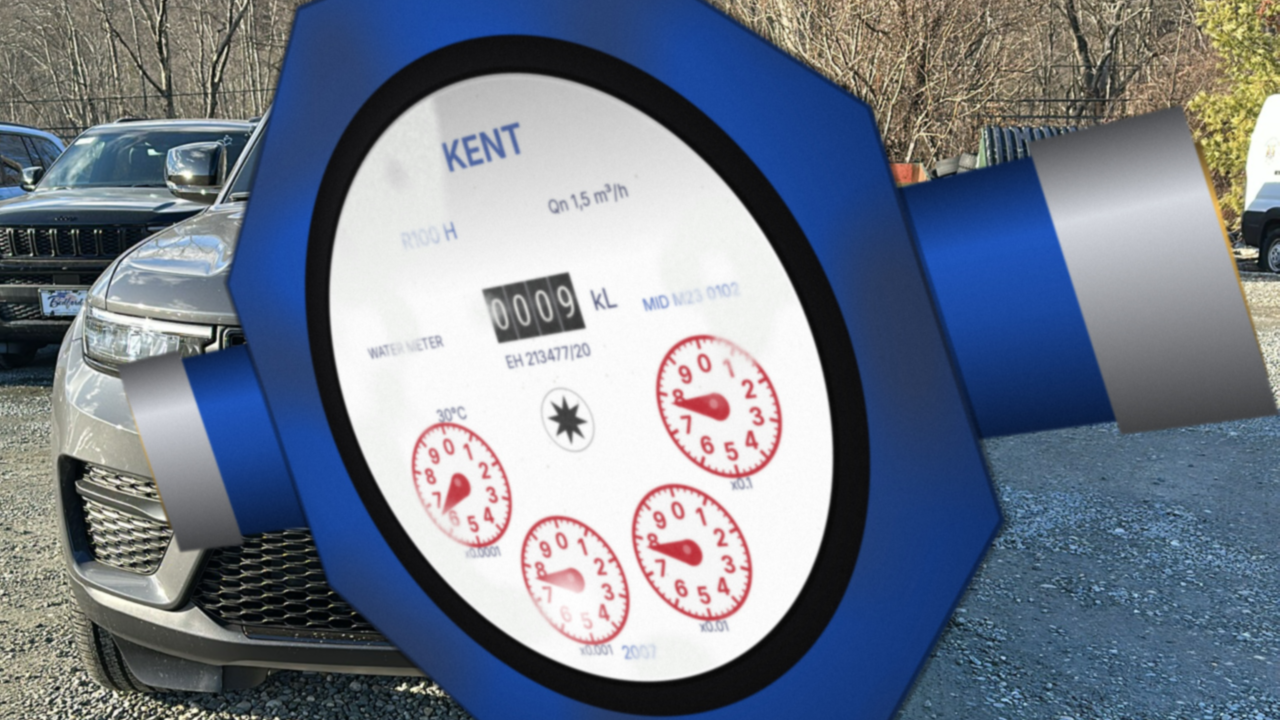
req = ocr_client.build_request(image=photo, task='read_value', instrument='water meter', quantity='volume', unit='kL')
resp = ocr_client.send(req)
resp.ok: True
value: 9.7776 kL
